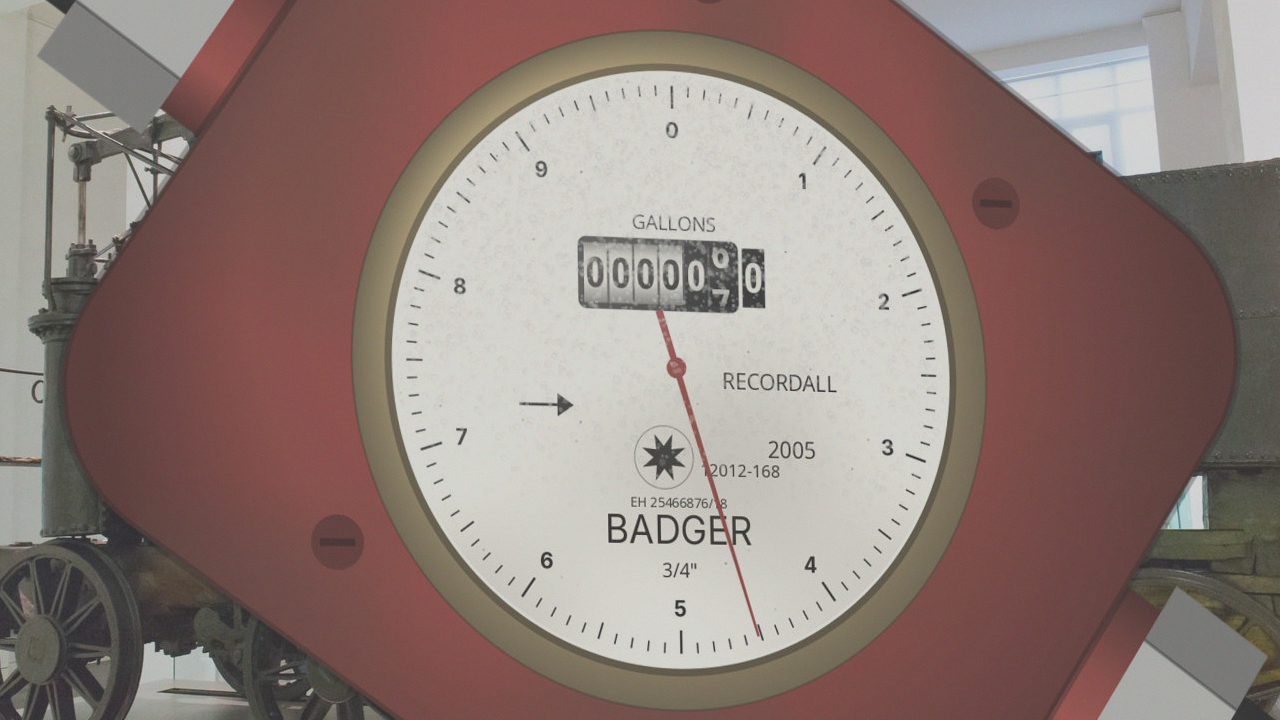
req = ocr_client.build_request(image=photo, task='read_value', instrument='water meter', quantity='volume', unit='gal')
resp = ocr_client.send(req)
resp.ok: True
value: 64.5 gal
